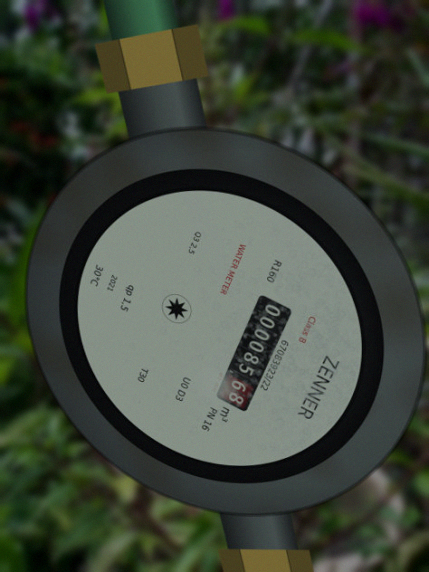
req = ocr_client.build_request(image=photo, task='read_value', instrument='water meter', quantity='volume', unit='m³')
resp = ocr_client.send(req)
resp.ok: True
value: 85.68 m³
